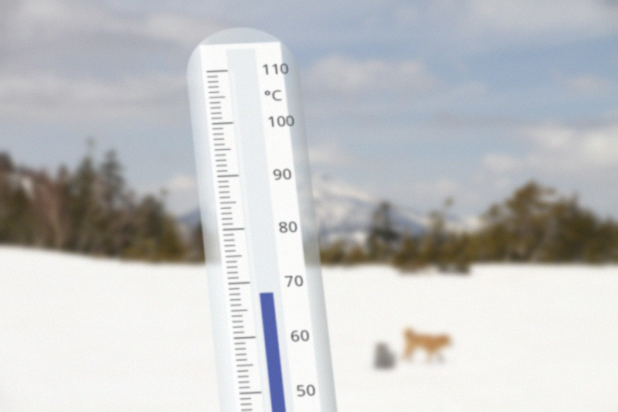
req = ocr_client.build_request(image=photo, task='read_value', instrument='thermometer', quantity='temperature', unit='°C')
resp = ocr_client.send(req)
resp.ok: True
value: 68 °C
